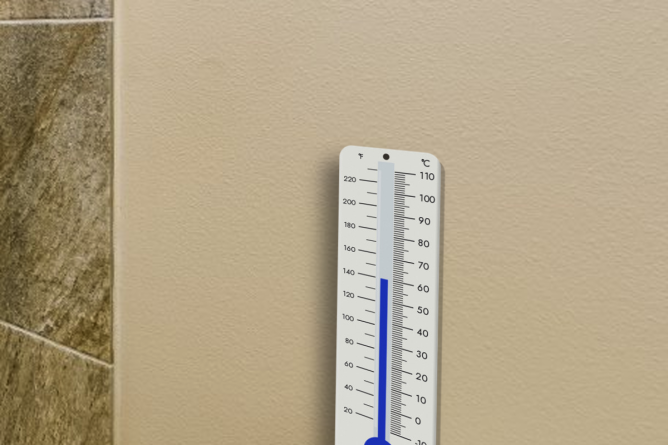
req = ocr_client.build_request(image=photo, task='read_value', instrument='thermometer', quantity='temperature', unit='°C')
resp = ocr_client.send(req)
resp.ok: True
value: 60 °C
